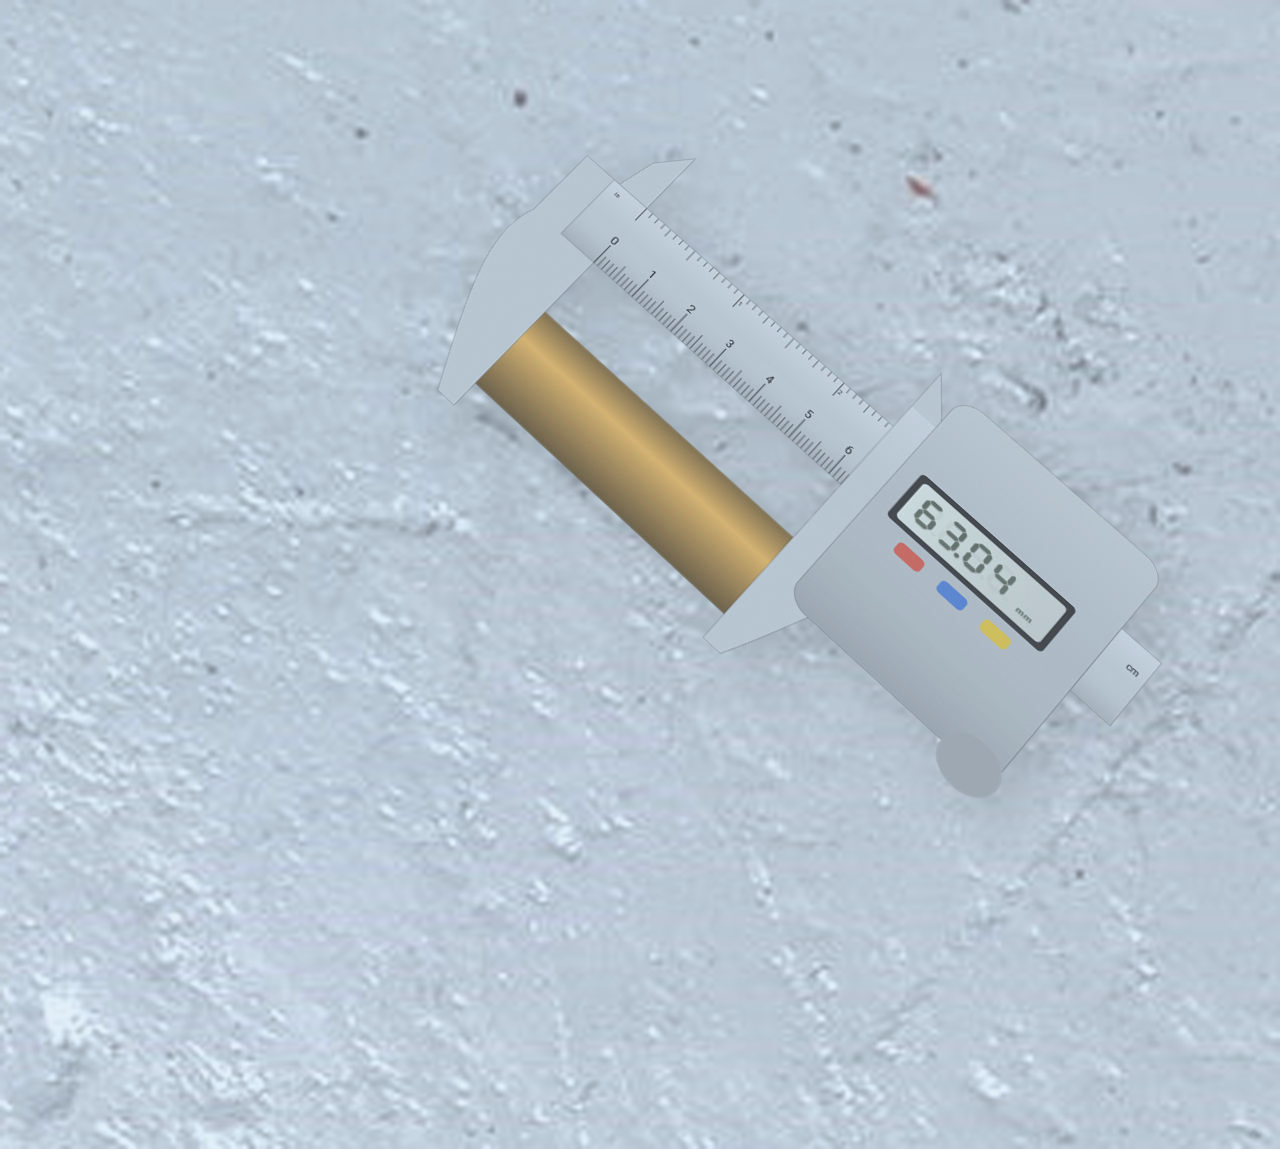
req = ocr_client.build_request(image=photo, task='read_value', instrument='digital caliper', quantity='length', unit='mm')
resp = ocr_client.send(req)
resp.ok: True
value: 63.04 mm
